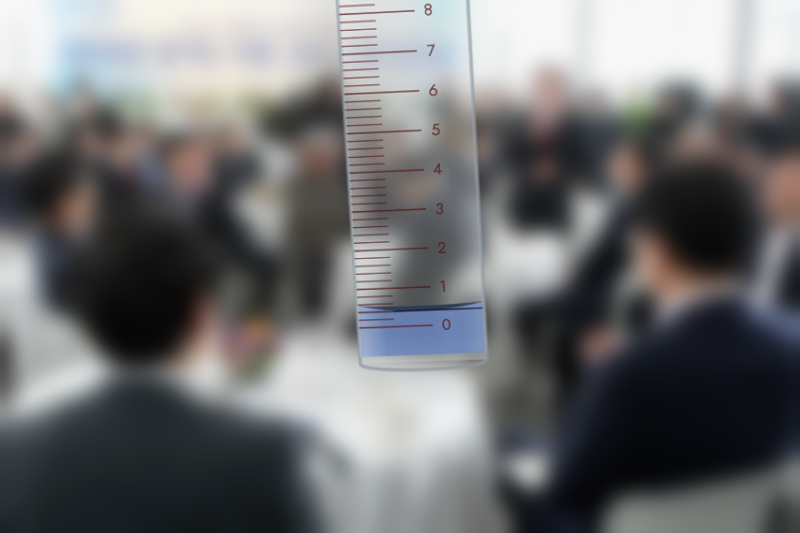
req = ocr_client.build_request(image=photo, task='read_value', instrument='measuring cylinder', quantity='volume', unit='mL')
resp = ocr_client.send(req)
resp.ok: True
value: 0.4 mL
